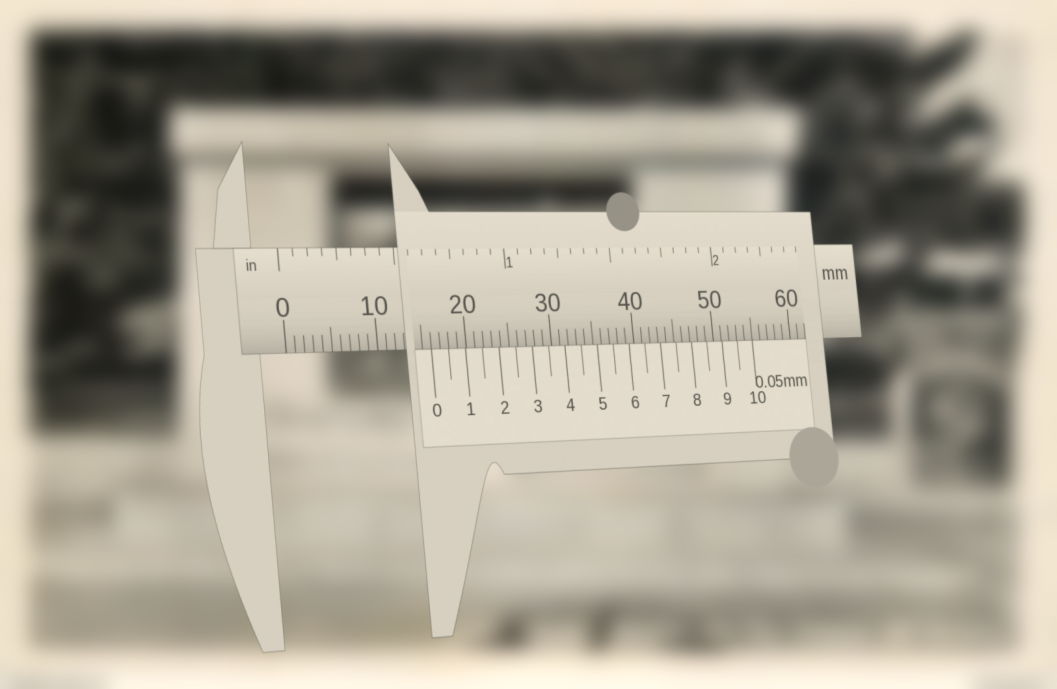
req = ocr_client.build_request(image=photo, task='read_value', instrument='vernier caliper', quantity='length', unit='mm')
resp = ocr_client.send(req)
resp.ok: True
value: 16.0 mm
